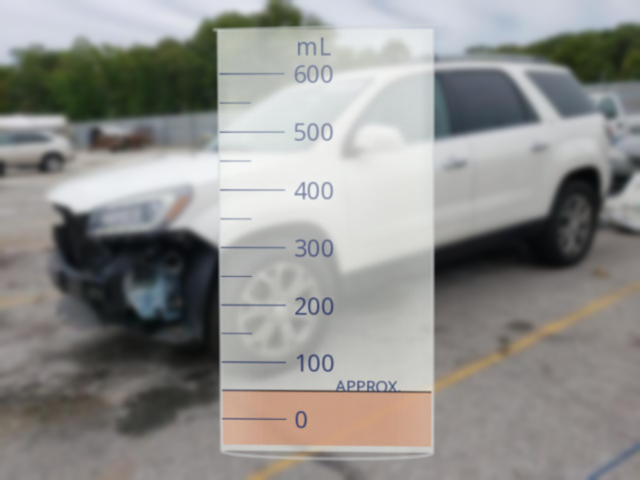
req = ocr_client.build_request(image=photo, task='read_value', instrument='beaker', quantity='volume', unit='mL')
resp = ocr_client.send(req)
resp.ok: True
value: 50 mL
